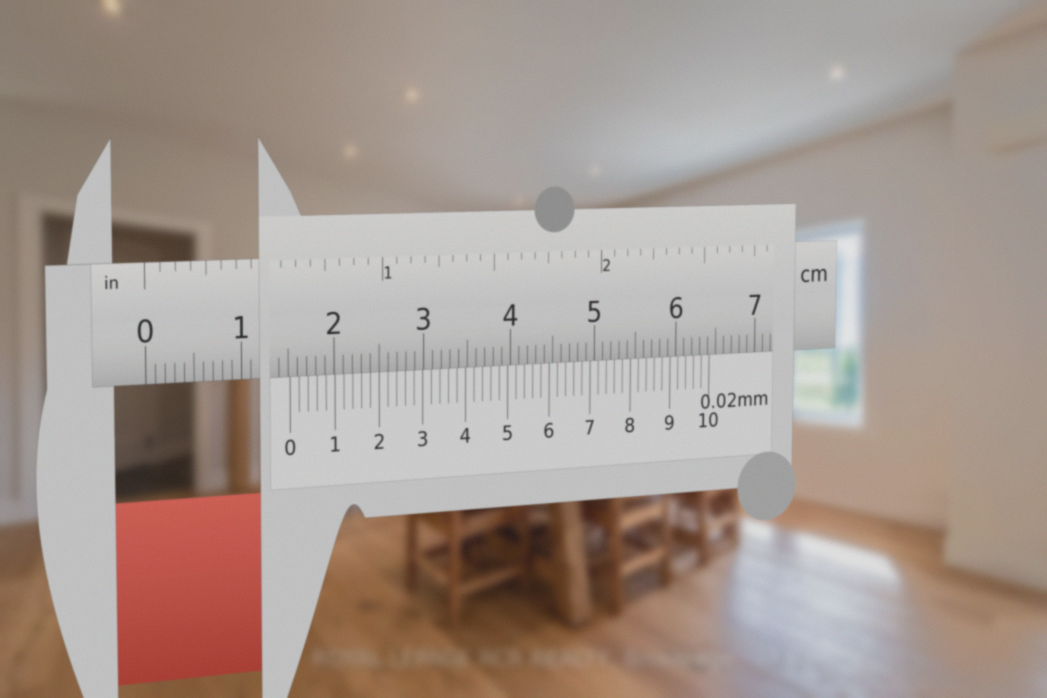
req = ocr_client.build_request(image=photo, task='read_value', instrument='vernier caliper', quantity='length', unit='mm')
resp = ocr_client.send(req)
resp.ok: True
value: 15.2 mm
